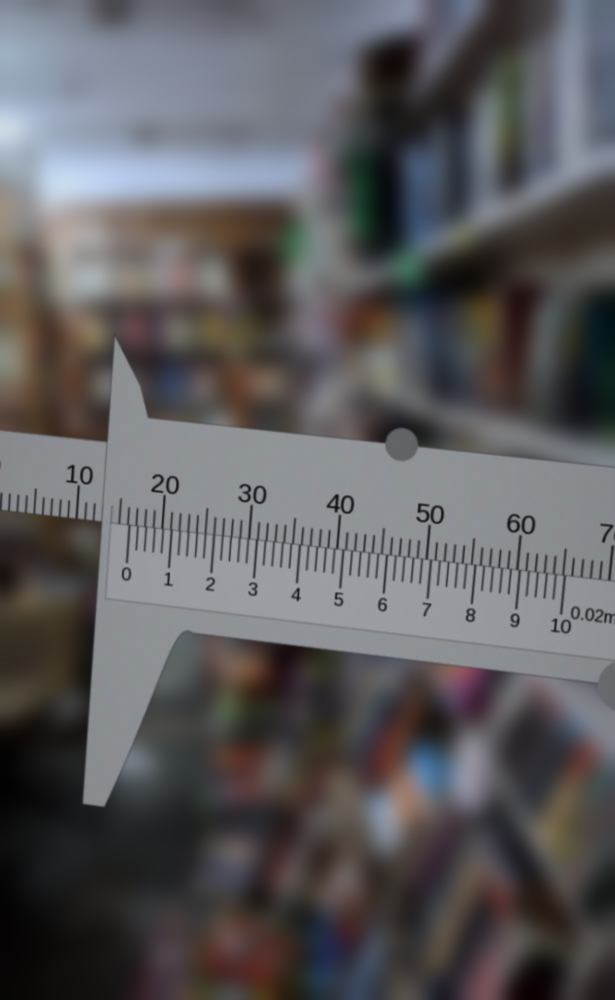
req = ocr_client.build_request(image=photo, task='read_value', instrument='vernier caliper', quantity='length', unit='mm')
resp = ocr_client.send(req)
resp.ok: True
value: 16.2 mm
